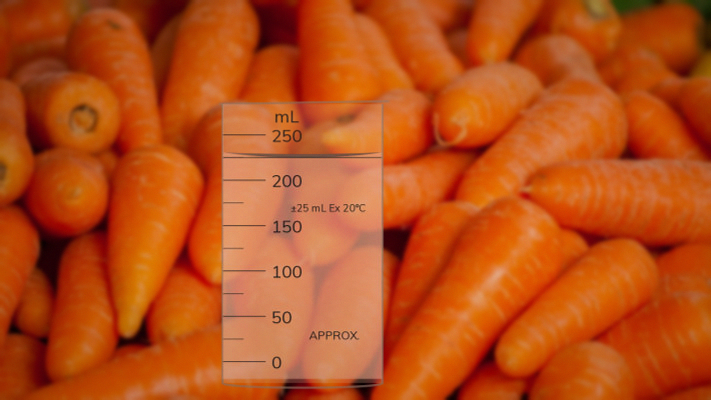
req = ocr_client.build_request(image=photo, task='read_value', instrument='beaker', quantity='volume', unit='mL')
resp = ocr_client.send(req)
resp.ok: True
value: 225 mL
